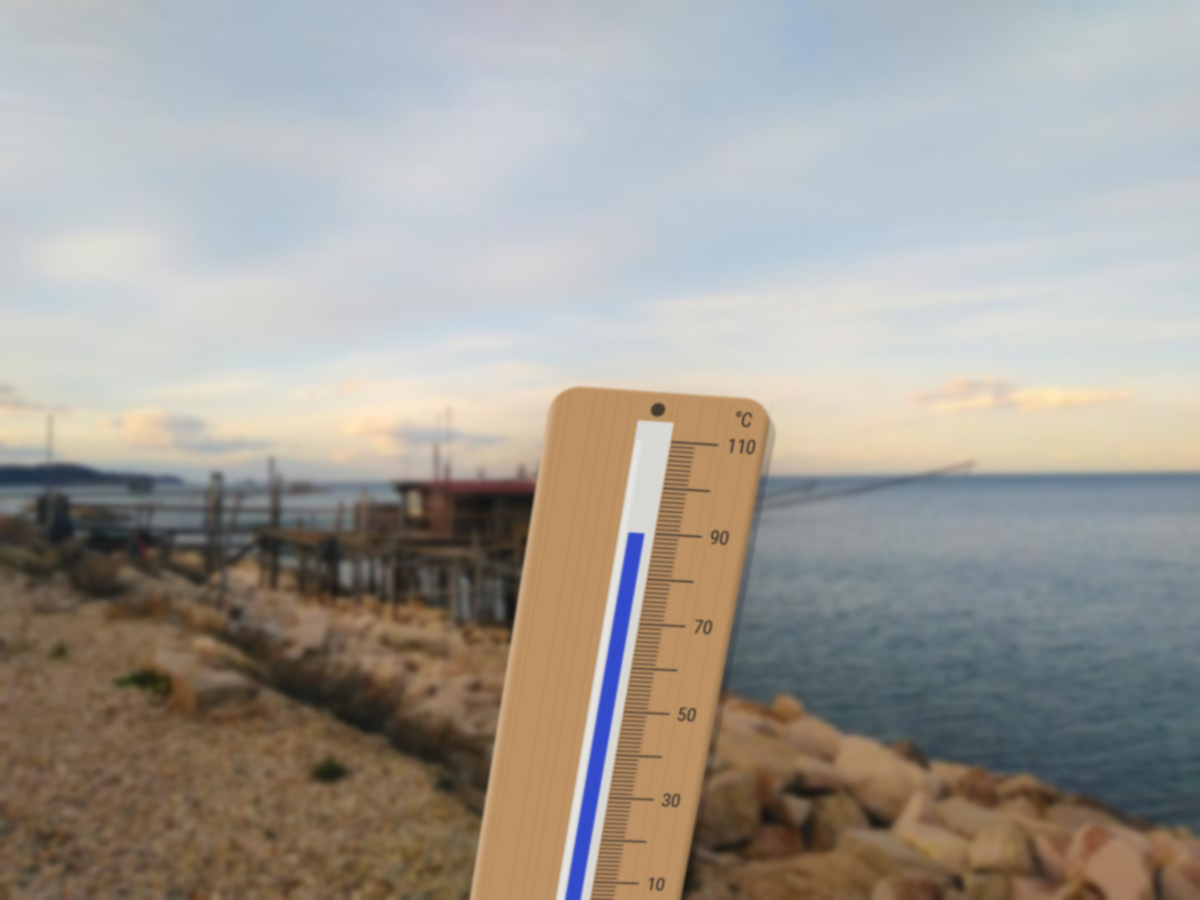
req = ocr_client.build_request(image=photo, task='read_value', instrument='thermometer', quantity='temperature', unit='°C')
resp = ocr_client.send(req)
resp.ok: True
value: 90 °C
